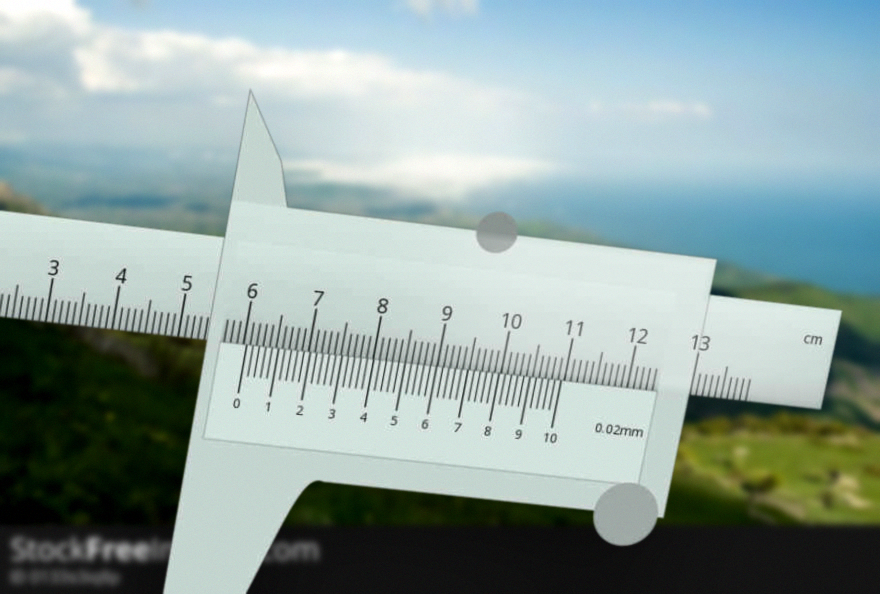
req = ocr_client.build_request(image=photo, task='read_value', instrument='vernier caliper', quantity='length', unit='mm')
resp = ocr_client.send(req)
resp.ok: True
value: 60.5 mm
